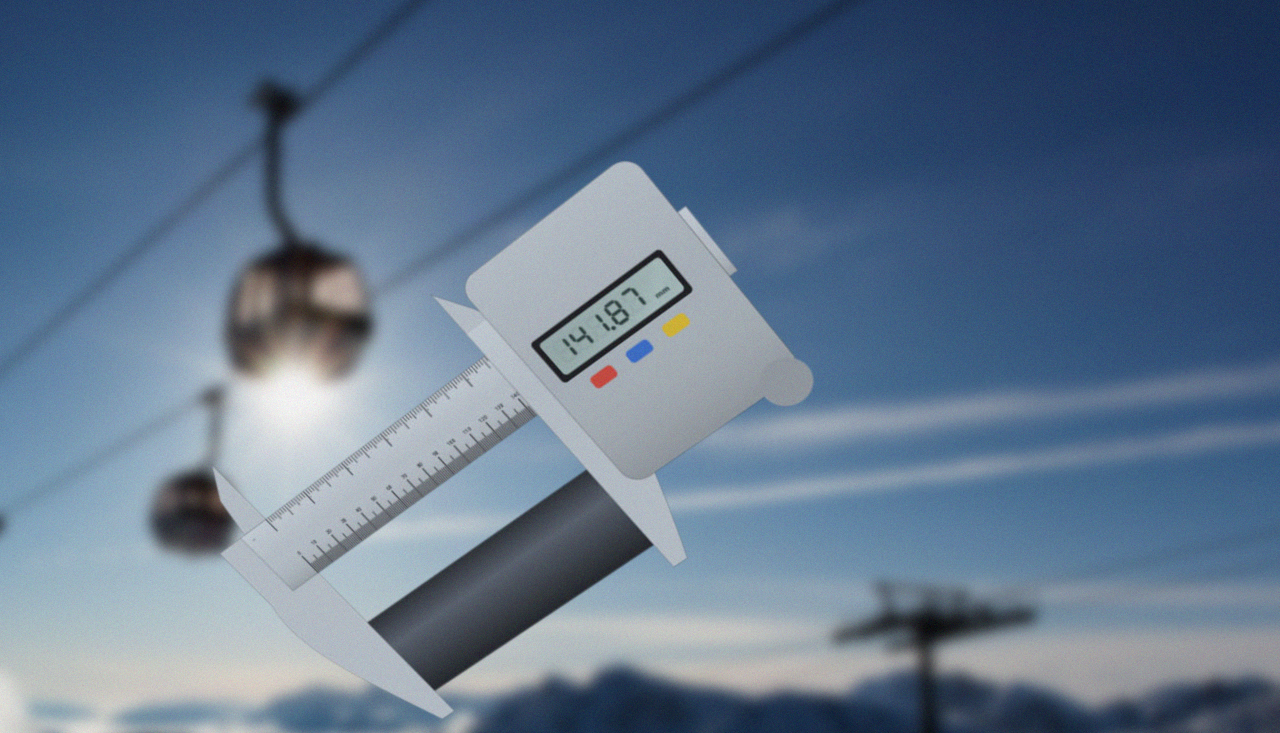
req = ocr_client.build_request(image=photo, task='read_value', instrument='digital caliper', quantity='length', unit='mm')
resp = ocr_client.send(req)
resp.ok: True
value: 141.87 mm
